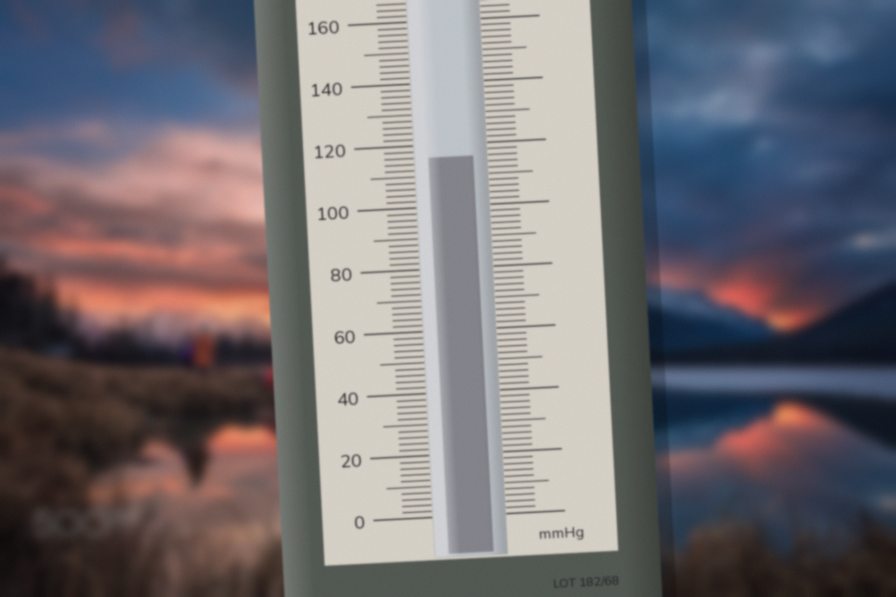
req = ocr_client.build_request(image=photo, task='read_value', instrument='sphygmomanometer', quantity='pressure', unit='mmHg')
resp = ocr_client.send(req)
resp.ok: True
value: 116 mmHg
